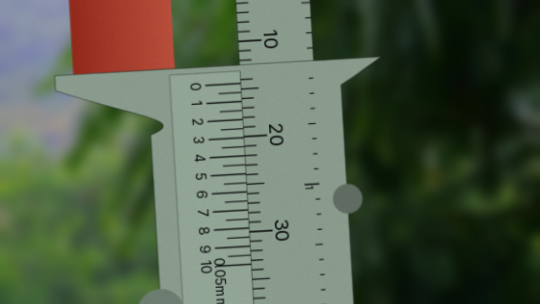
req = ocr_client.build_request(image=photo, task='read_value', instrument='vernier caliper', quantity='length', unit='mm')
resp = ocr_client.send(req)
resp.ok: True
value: 14.4 mm
